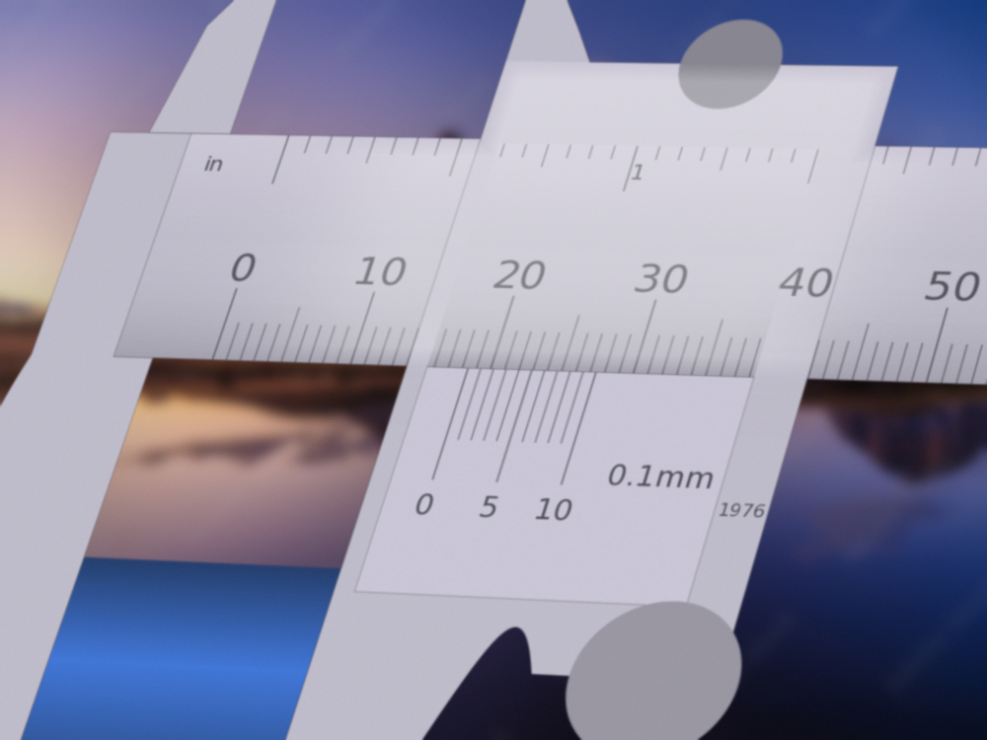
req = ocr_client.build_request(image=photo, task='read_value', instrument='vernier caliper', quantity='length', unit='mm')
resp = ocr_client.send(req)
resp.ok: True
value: 18.4 mm
